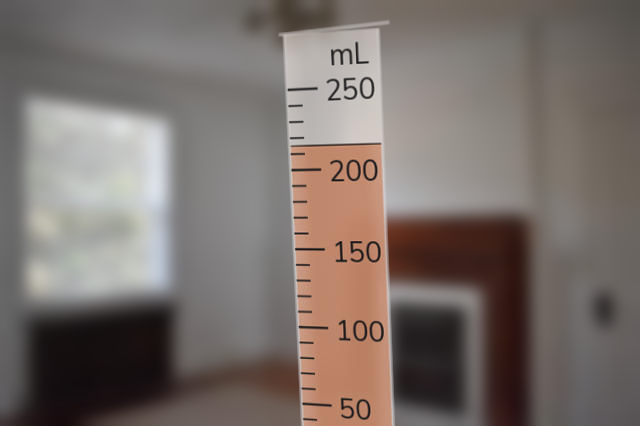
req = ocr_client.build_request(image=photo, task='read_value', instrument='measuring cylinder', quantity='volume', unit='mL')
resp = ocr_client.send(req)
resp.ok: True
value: 215 mL
